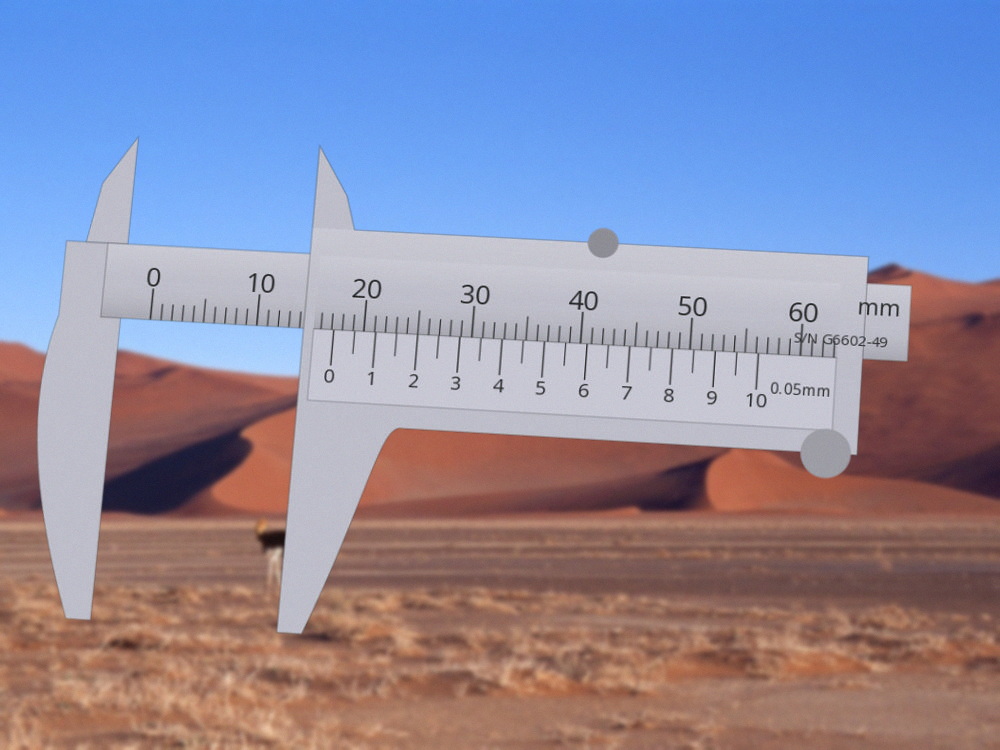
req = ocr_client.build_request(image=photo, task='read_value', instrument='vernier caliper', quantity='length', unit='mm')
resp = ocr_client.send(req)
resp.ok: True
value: 17.2 mm
